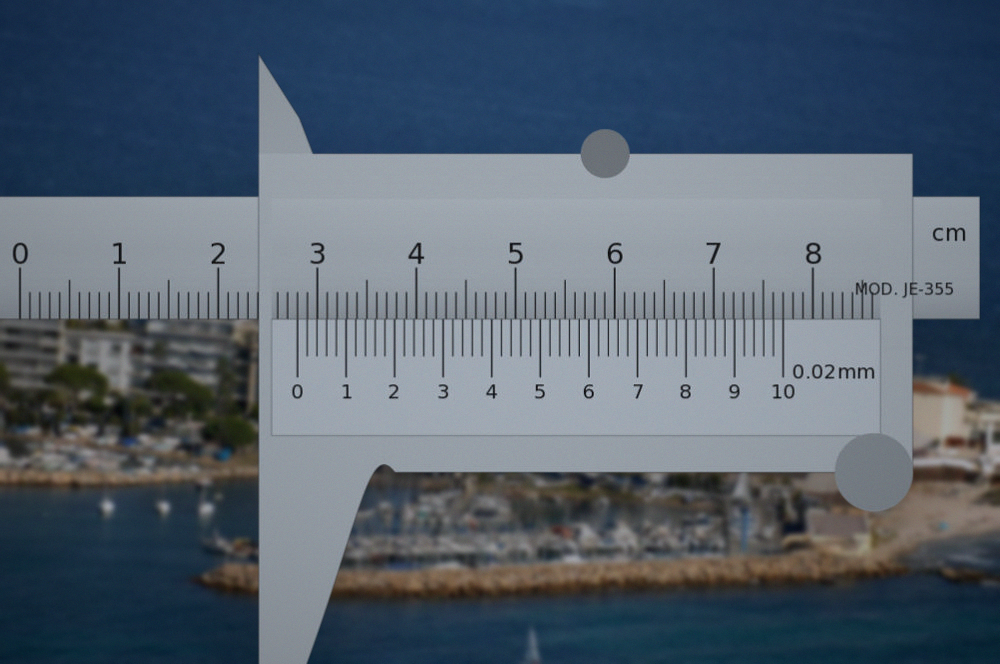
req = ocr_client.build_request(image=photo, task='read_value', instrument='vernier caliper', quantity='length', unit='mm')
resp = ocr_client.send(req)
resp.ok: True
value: 28.0 mm
